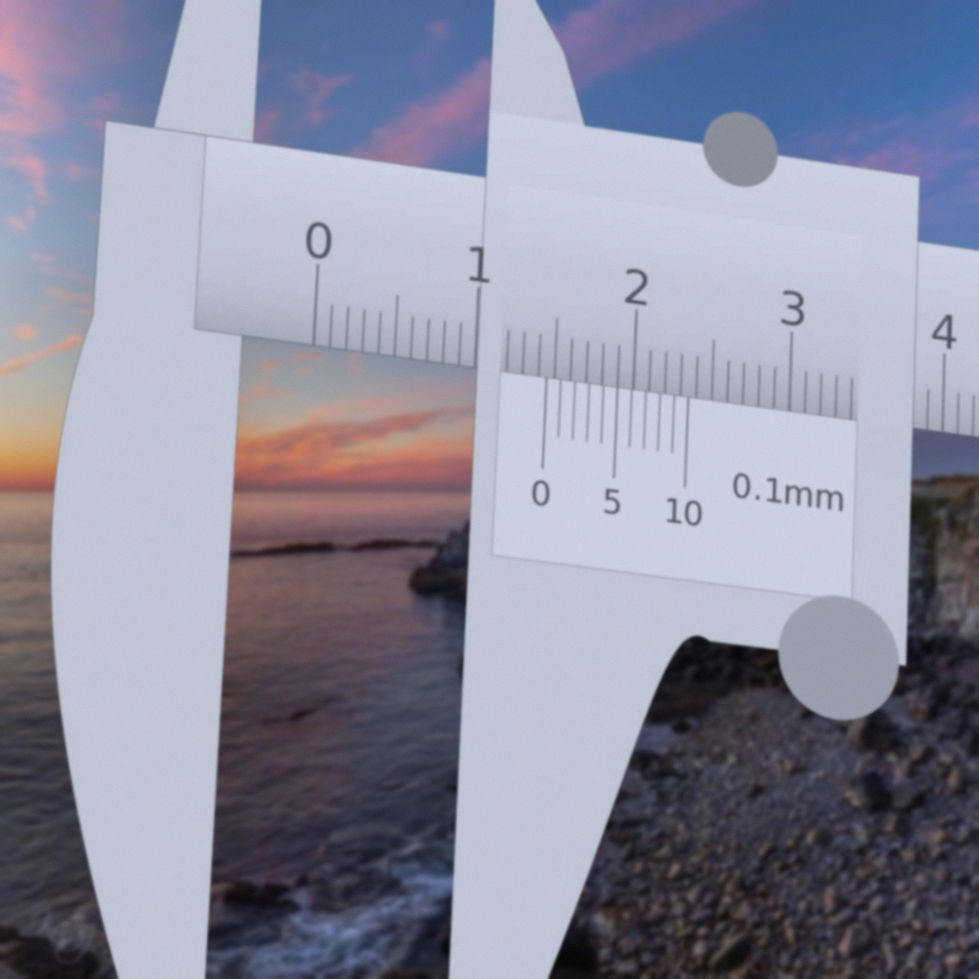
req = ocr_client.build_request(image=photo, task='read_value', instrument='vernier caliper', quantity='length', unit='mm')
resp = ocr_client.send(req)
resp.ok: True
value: 14.5 mm
